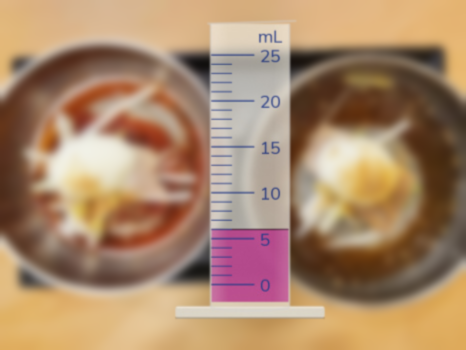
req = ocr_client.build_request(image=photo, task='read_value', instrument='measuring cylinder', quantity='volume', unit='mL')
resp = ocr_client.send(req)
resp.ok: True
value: 6 mL
